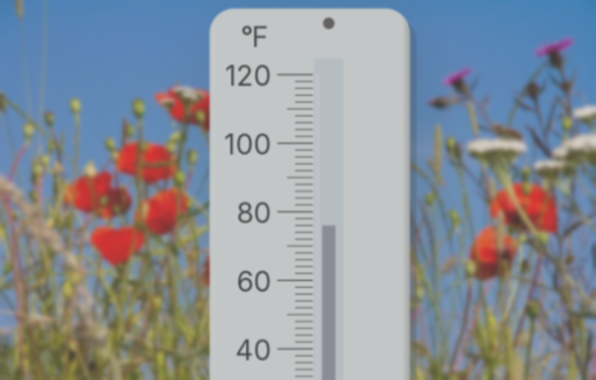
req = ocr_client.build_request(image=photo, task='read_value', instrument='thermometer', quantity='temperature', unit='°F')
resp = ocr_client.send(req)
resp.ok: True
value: 76 °F
